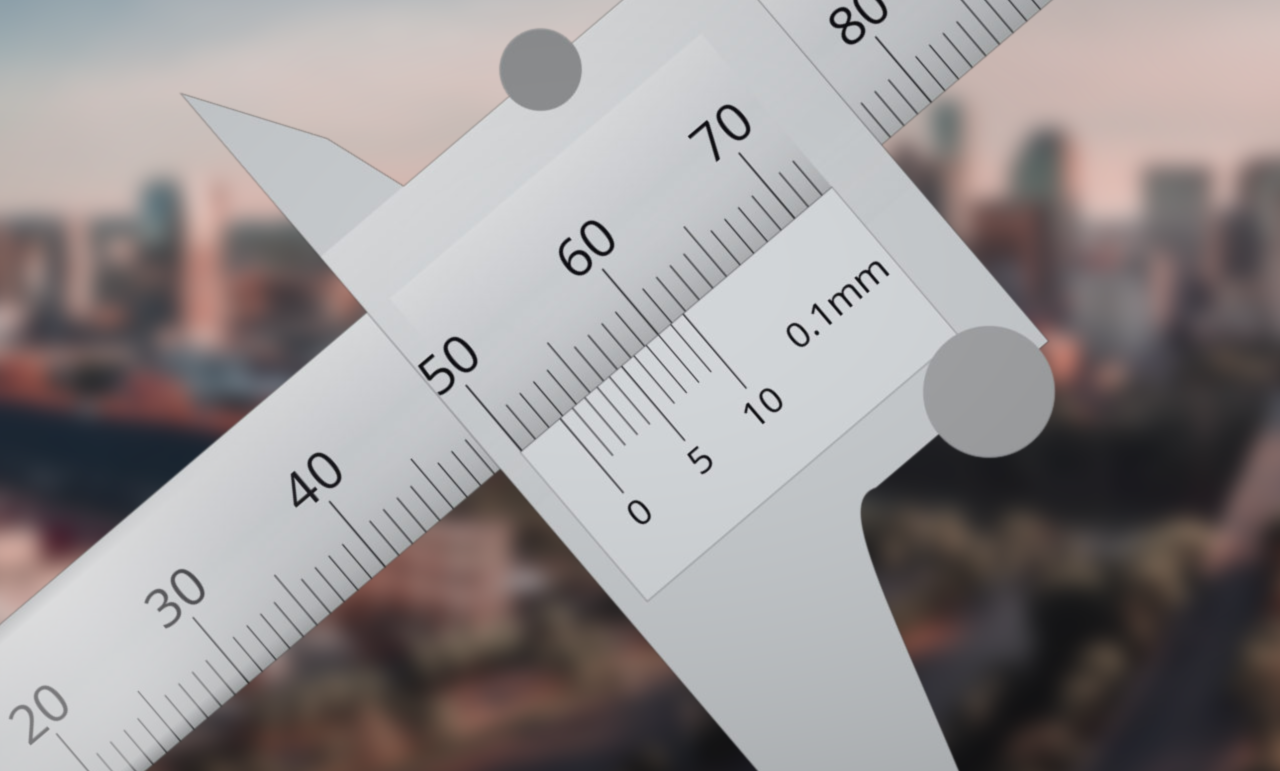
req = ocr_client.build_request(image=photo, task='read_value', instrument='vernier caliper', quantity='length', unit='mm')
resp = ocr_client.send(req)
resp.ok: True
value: 52.8 mm
